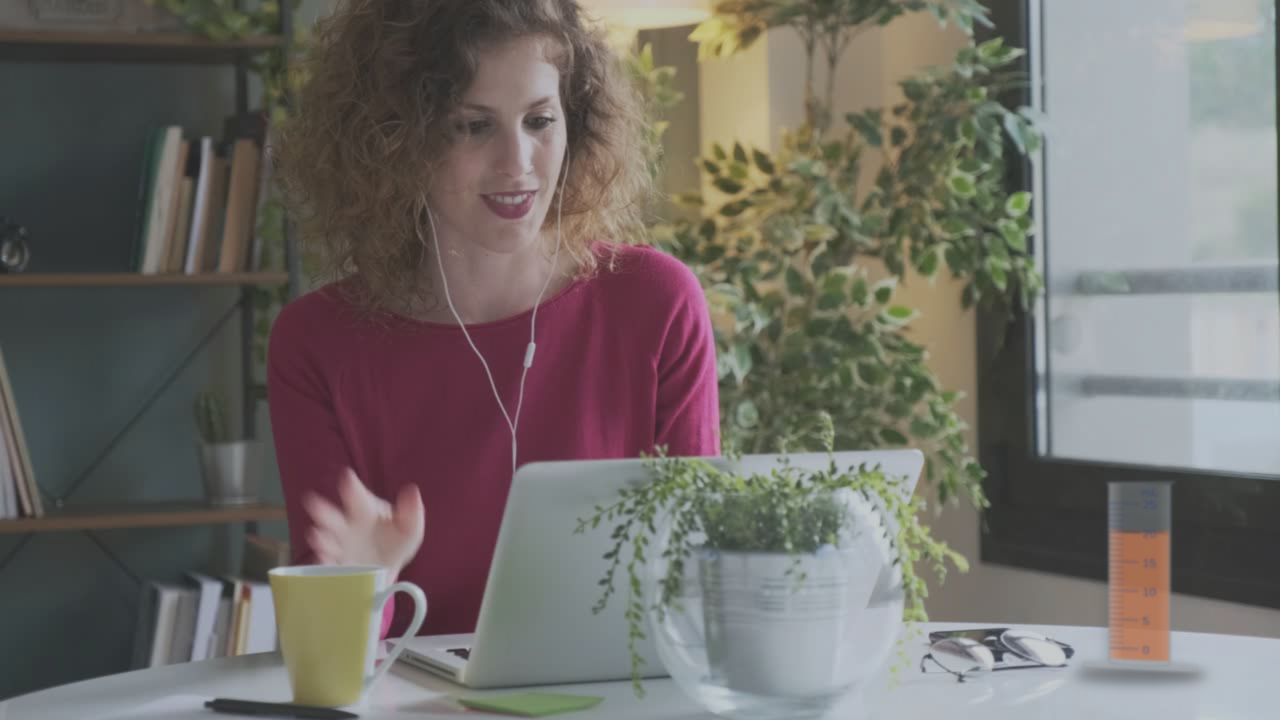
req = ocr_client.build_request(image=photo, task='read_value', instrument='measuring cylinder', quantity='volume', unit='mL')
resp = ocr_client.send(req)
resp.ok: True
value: 20 mL
